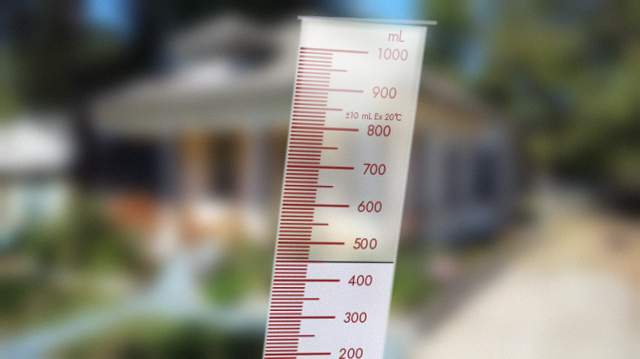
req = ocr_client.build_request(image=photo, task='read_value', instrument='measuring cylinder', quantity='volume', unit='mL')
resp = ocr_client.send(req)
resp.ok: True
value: 450 mL
